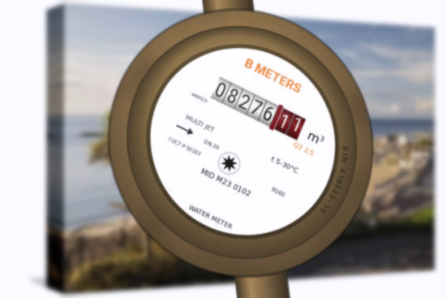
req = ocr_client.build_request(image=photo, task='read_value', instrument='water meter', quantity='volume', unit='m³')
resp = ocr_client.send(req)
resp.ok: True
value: 8276.11 m³
